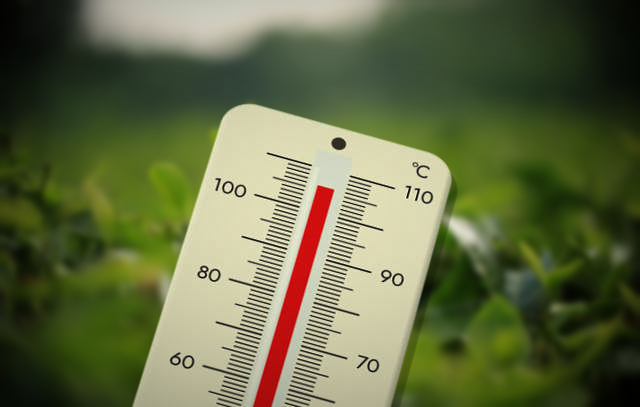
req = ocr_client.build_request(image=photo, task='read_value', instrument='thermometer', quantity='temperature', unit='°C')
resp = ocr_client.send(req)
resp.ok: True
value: 106 °C
